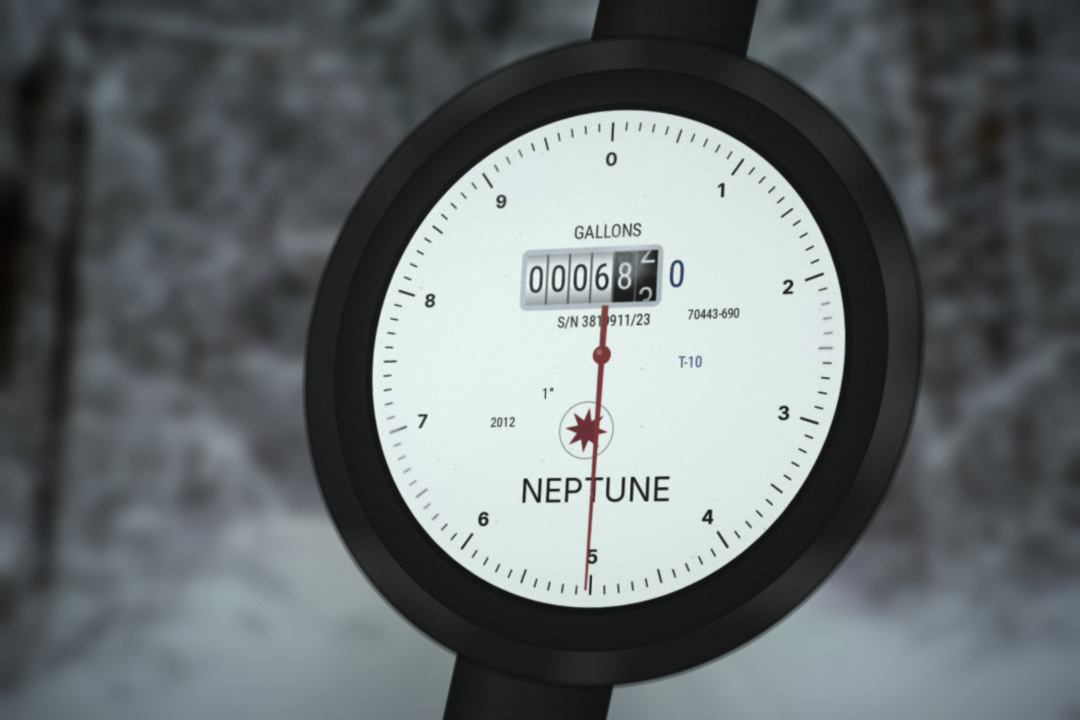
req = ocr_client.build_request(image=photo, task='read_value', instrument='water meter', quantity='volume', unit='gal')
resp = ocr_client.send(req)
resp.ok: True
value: 6825.0 gal
